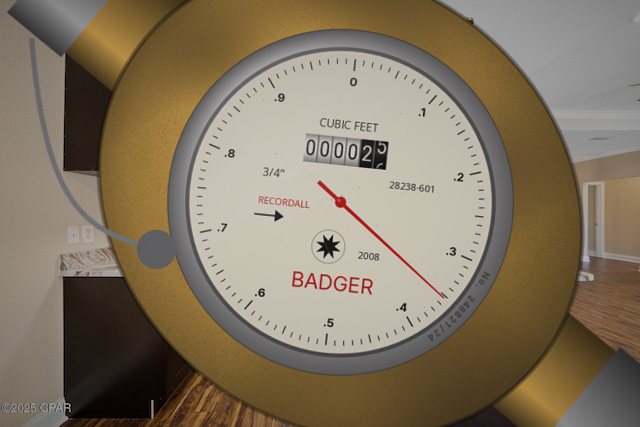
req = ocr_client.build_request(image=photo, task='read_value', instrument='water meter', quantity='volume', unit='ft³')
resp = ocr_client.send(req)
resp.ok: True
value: 25.35 ft³
